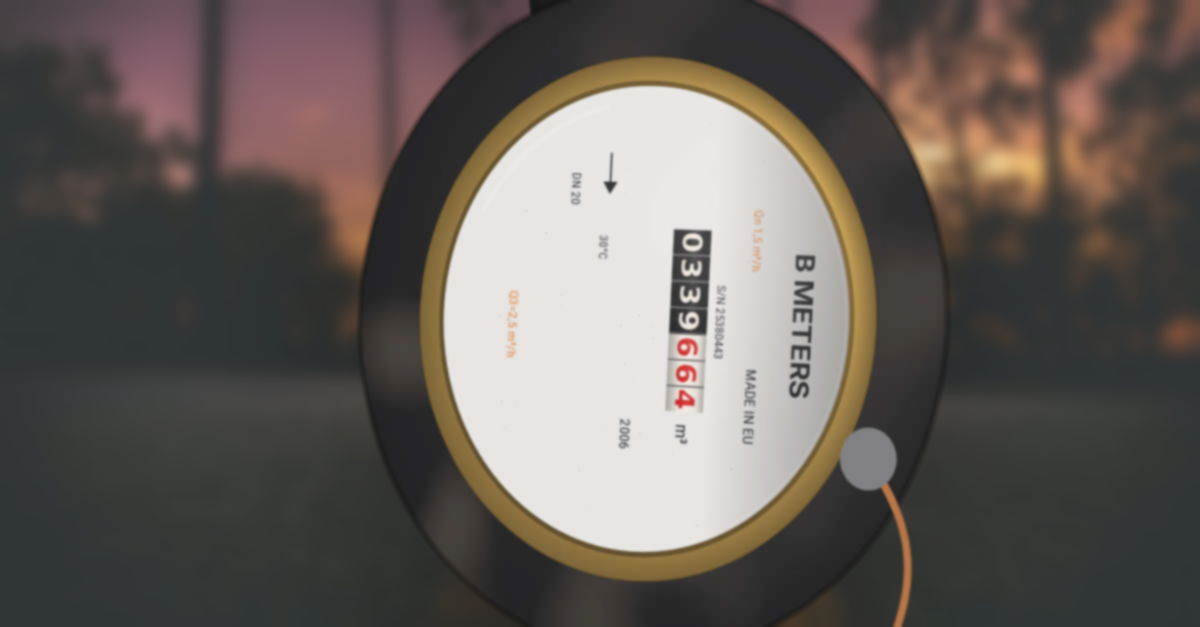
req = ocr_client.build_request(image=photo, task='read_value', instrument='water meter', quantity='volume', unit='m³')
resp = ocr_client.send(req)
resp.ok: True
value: 339.664 m³
